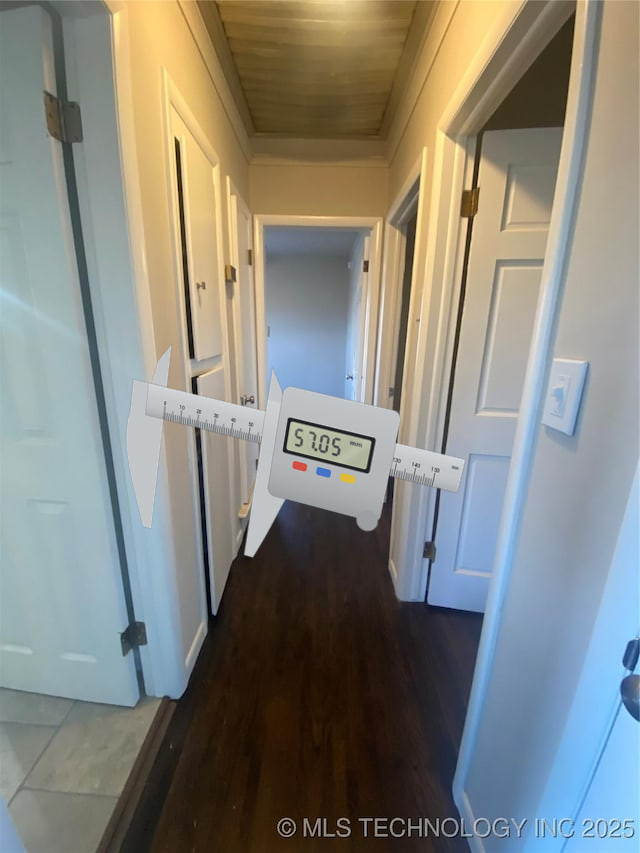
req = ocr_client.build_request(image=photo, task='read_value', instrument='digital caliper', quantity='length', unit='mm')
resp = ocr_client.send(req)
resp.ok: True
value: 57.05 mm
